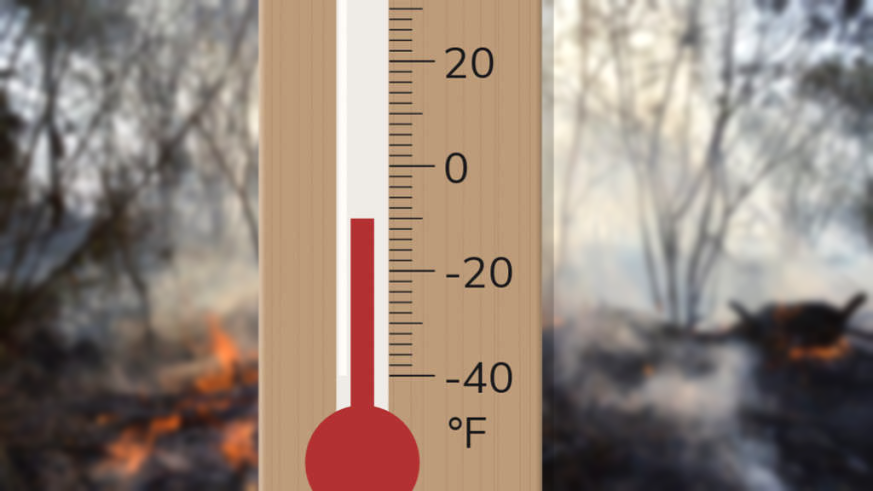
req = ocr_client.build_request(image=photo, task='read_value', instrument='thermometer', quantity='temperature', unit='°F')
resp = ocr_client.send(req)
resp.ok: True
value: -10 °F
